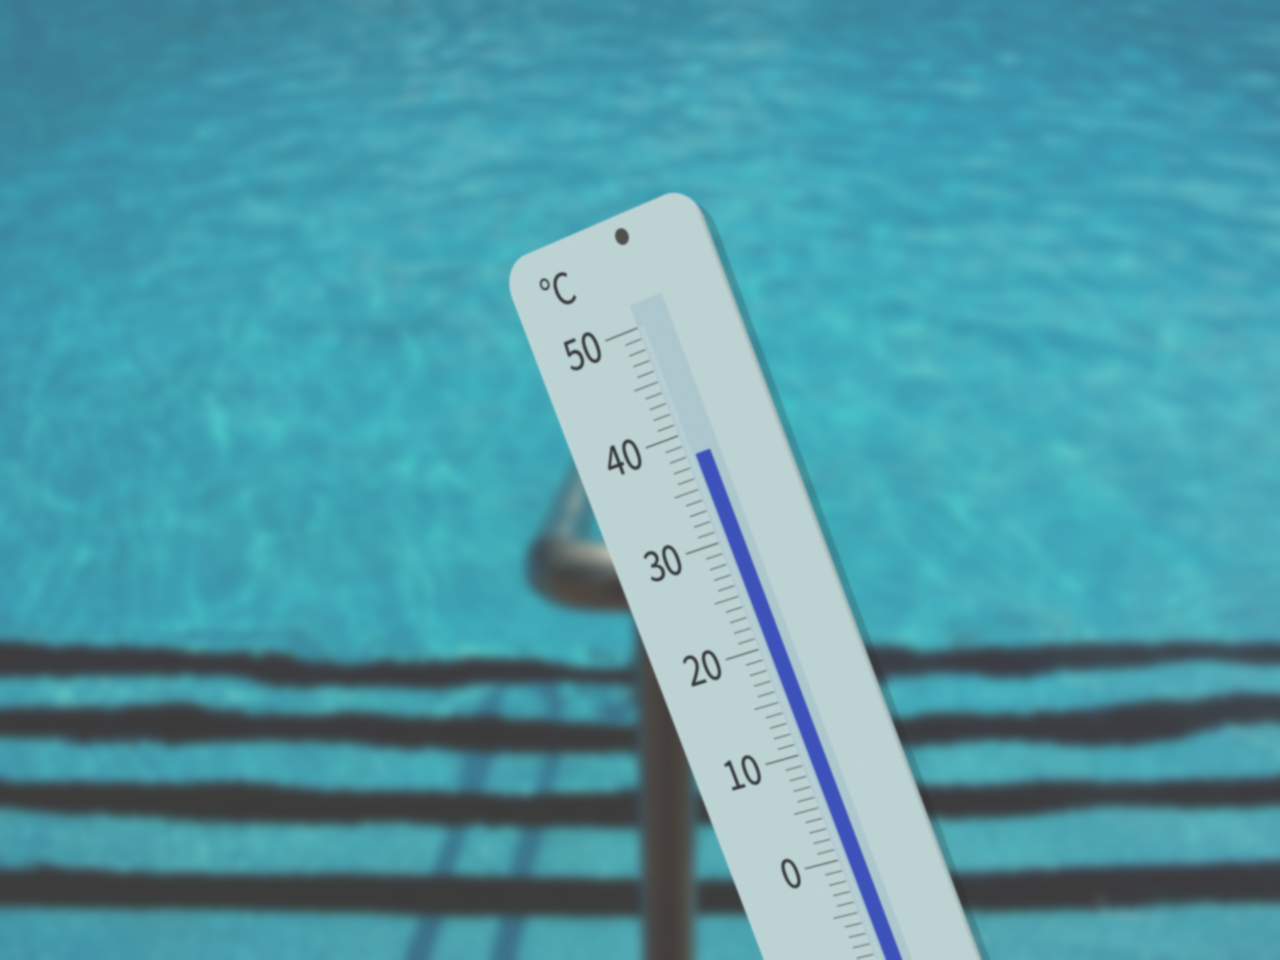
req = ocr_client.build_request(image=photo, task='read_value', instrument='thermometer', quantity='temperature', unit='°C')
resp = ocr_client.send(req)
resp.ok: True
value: 38 °C
